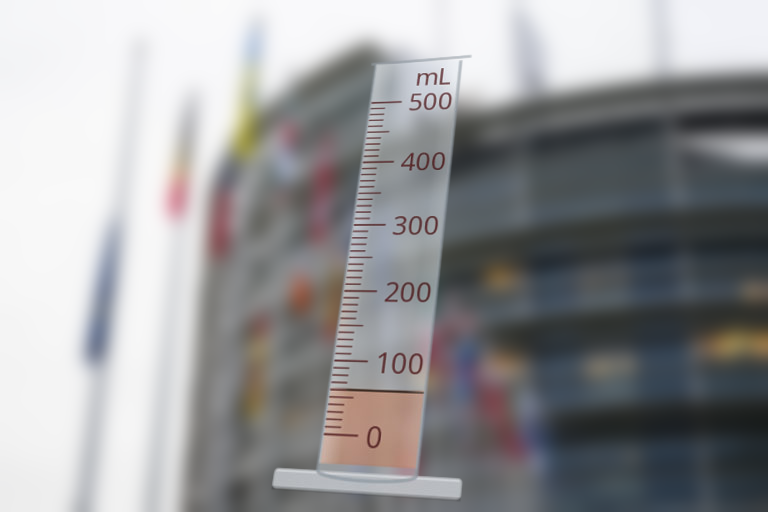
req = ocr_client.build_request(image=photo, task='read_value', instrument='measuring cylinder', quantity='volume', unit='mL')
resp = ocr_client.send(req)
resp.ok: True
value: 60 mL
